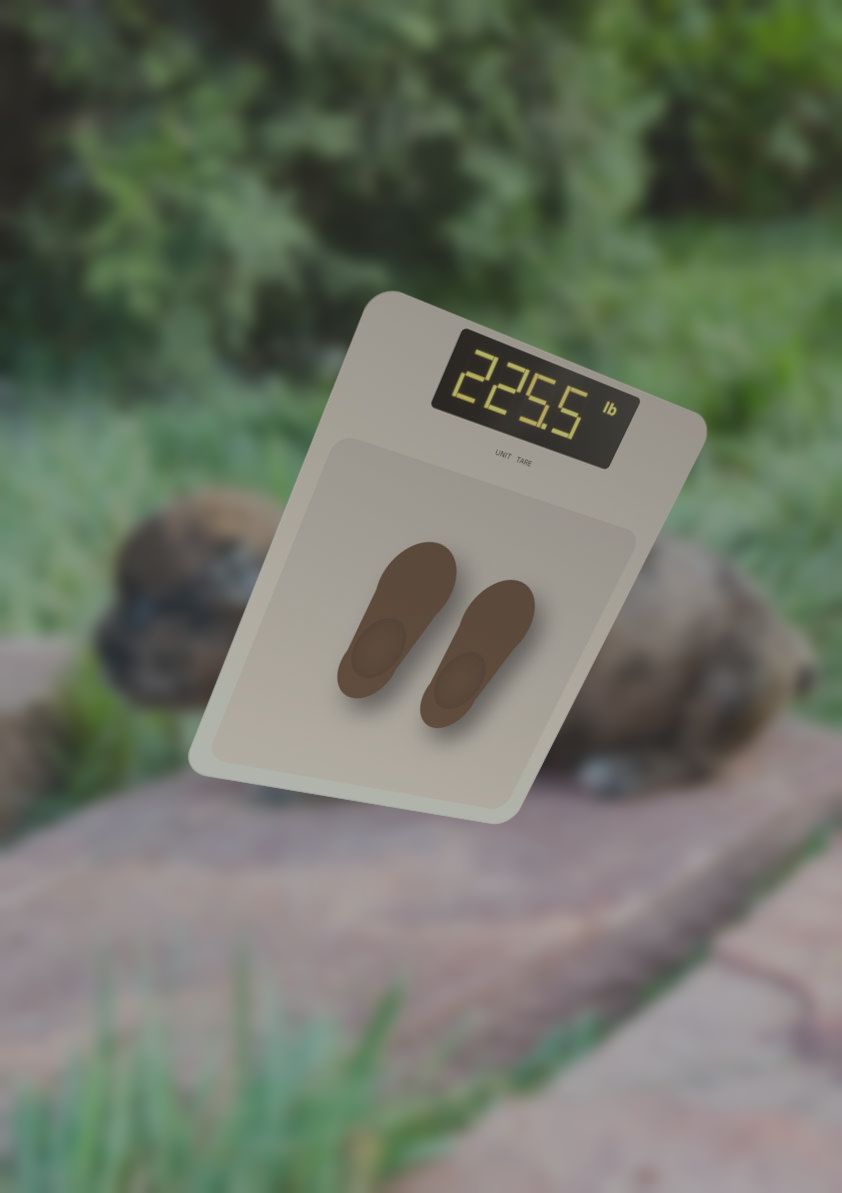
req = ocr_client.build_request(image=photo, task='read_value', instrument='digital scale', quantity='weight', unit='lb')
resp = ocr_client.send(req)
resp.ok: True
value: 225.5 lb
